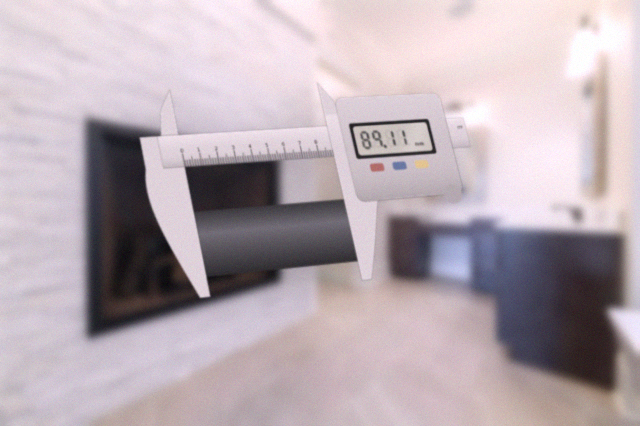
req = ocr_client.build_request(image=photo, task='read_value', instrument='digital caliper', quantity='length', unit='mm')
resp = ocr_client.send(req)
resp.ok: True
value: 89.11 mm
